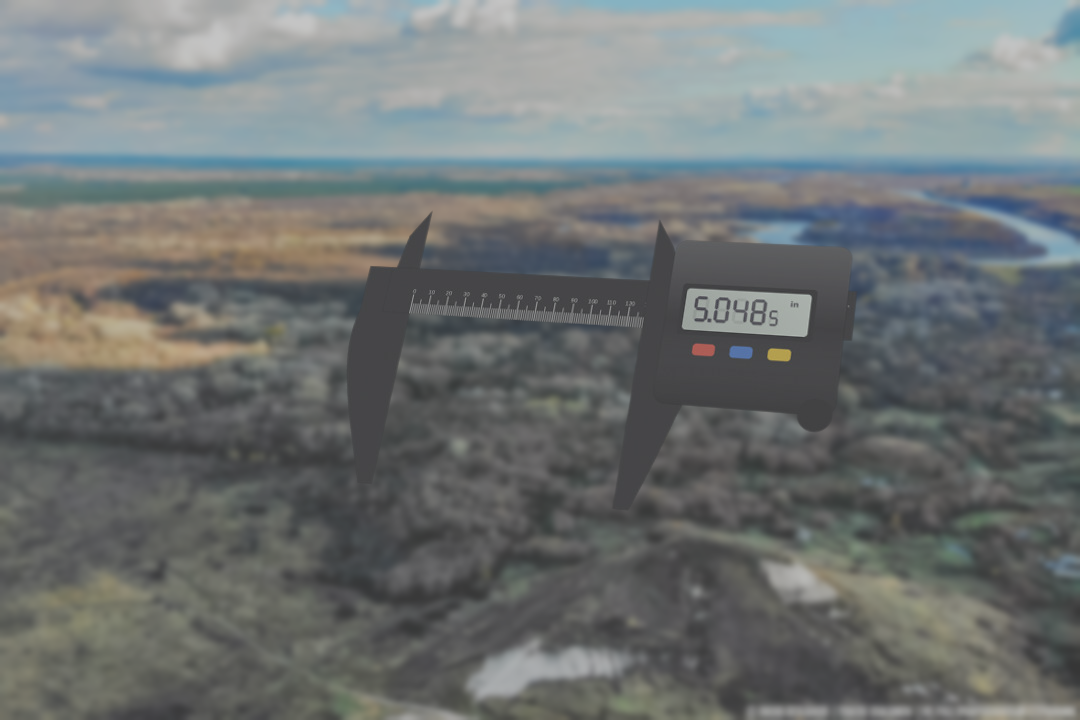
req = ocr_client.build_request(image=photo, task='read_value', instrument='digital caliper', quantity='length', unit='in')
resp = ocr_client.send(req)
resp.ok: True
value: 5.0485 in
